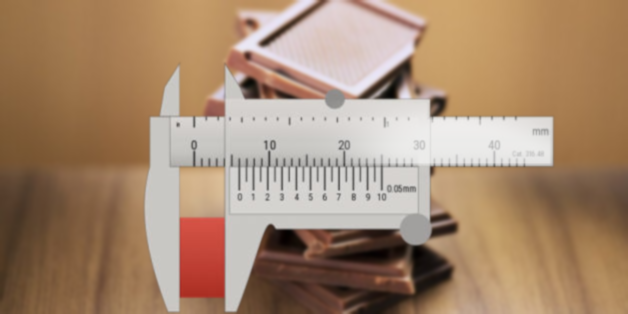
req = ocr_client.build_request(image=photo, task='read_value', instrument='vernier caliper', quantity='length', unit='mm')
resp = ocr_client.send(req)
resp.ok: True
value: 6.0 mm
